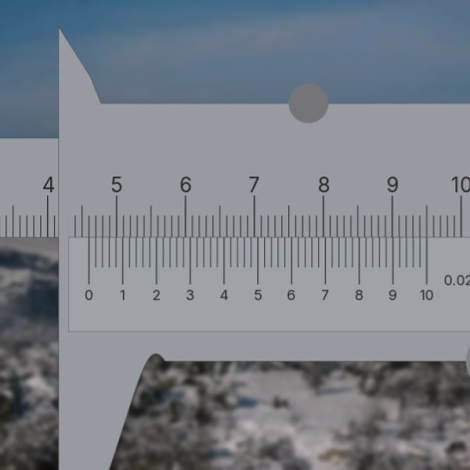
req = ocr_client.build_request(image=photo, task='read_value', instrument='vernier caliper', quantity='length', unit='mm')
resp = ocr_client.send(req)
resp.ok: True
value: 46.0 mm
